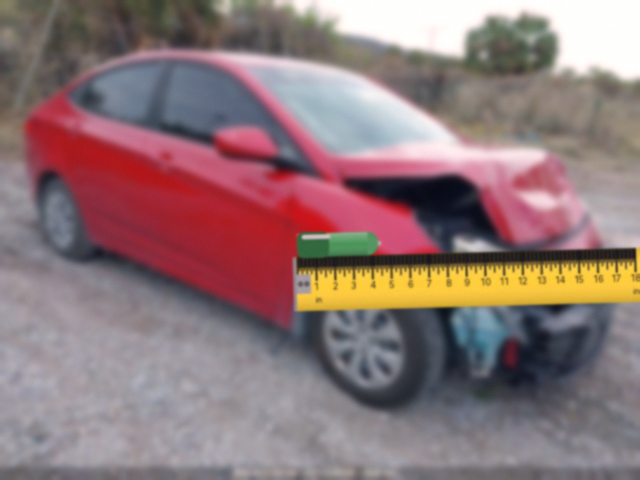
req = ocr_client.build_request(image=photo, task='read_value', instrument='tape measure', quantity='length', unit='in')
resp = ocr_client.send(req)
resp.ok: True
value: 4.5 in
